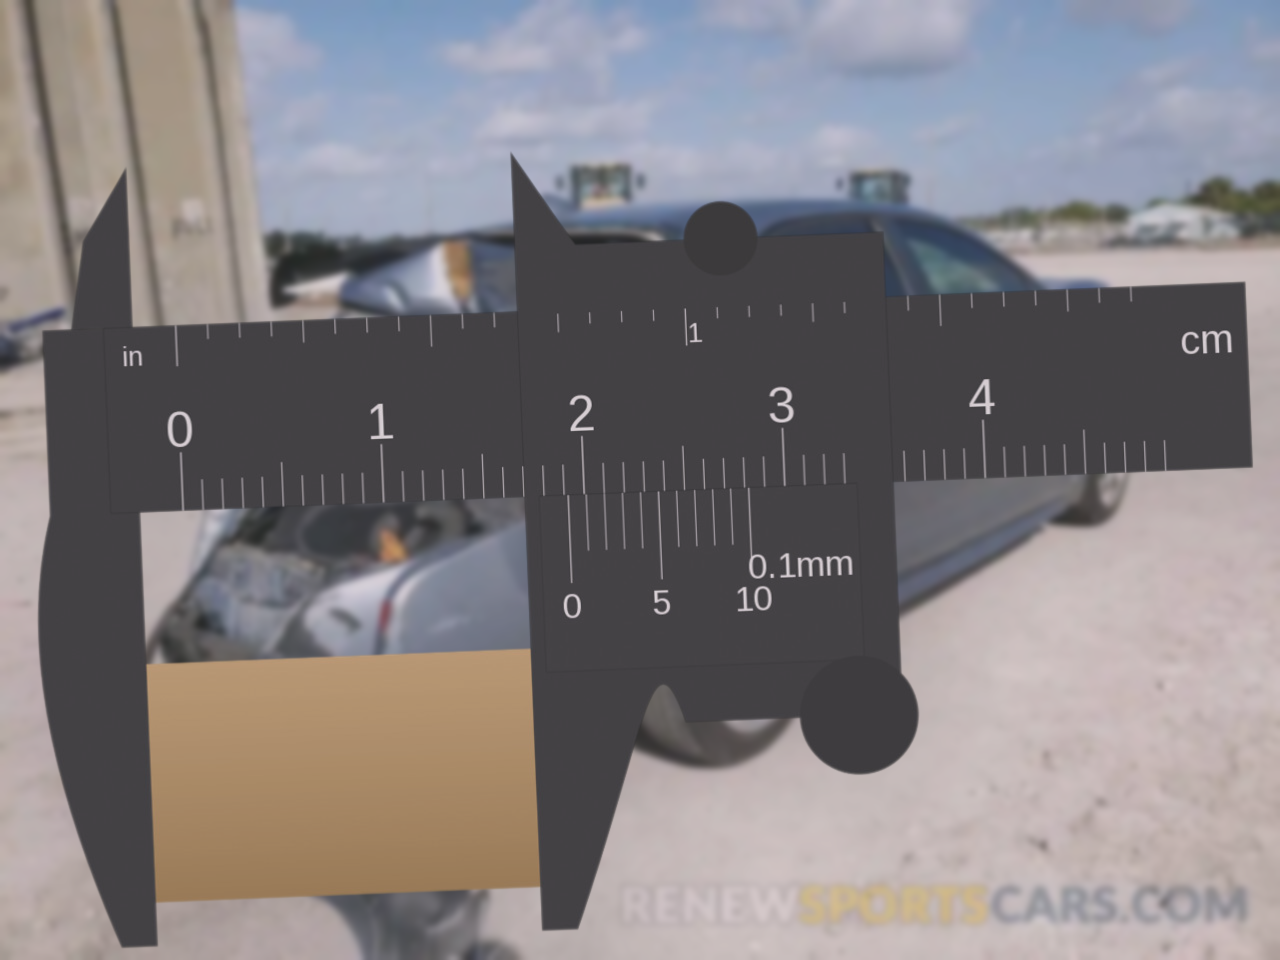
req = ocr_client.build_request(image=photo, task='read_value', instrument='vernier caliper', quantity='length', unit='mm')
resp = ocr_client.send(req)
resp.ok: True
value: 19.2 mm
